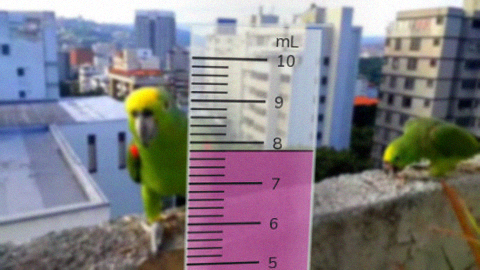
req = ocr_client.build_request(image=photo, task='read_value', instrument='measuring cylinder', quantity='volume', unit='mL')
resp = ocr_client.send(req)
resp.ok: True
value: 7.8 mL
